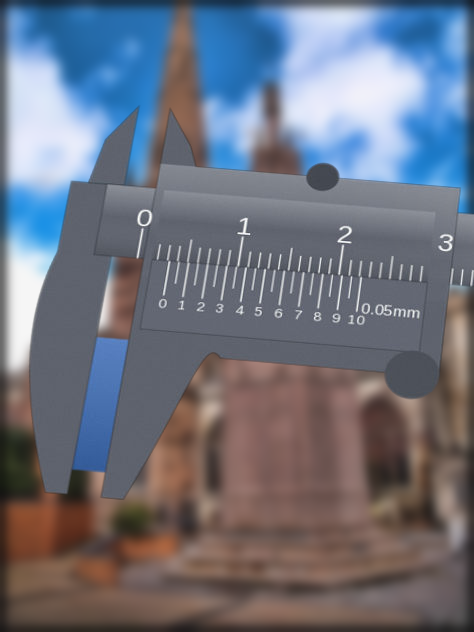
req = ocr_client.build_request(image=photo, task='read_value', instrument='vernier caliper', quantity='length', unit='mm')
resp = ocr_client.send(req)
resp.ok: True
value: 3.2 mm
